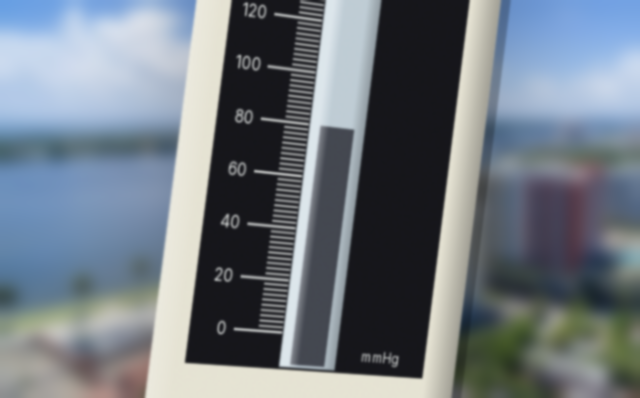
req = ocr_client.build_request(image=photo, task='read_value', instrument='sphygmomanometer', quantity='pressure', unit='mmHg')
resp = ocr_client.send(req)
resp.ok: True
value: 80 mmHg
